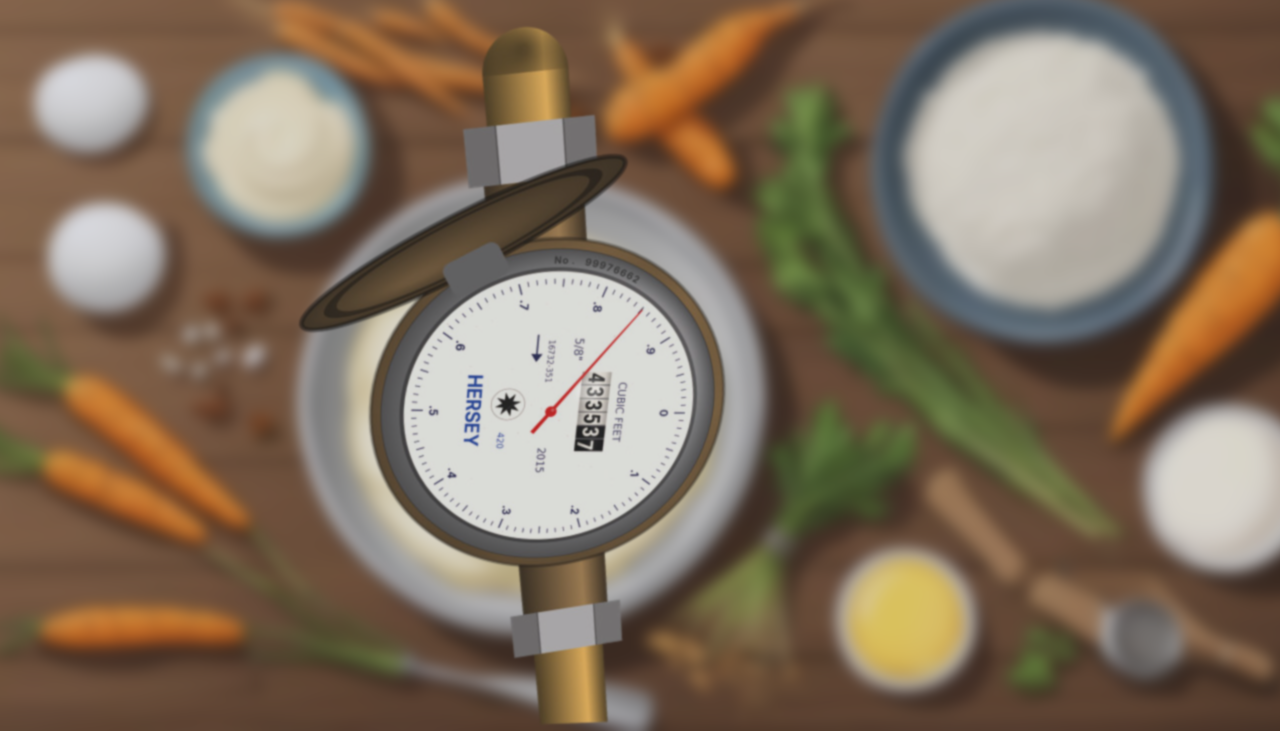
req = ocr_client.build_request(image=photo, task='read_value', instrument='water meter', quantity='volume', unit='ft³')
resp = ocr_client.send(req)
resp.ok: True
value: 433536.85 ft³
